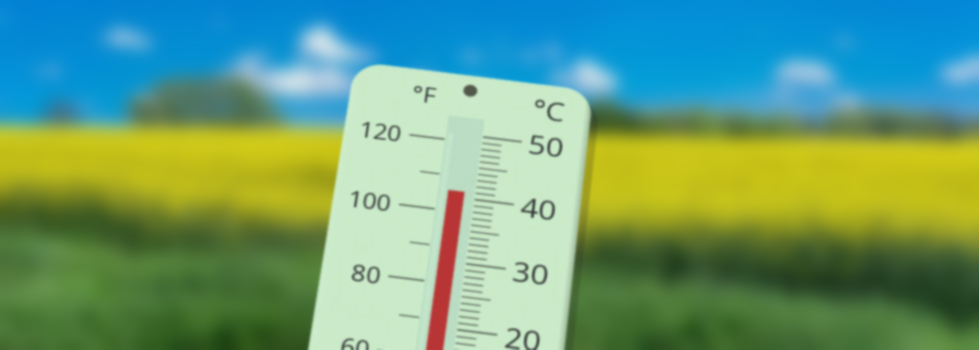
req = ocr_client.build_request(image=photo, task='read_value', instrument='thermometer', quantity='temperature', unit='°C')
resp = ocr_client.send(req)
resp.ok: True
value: 41 °C
